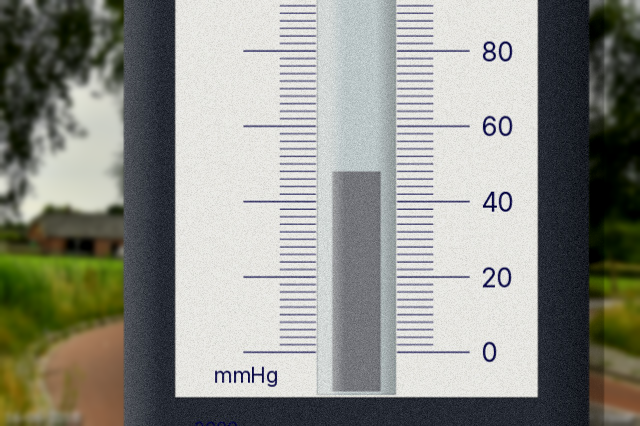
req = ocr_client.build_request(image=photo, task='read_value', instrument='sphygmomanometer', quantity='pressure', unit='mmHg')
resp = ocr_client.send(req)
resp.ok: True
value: 48 mmHg
